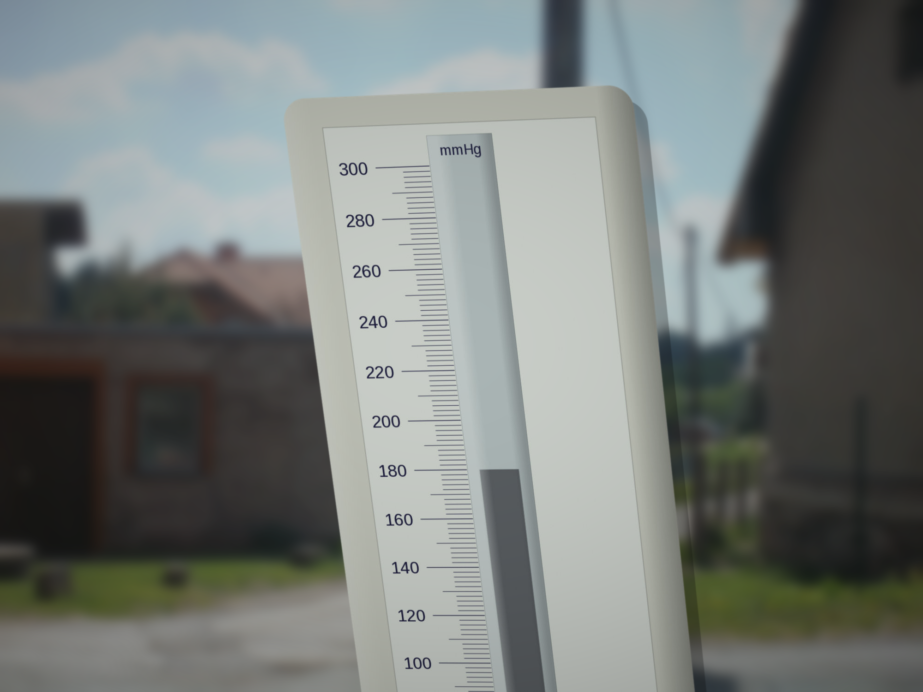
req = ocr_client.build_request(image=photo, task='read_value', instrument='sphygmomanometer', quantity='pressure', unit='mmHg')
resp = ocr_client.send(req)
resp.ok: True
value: 180 mmHg
